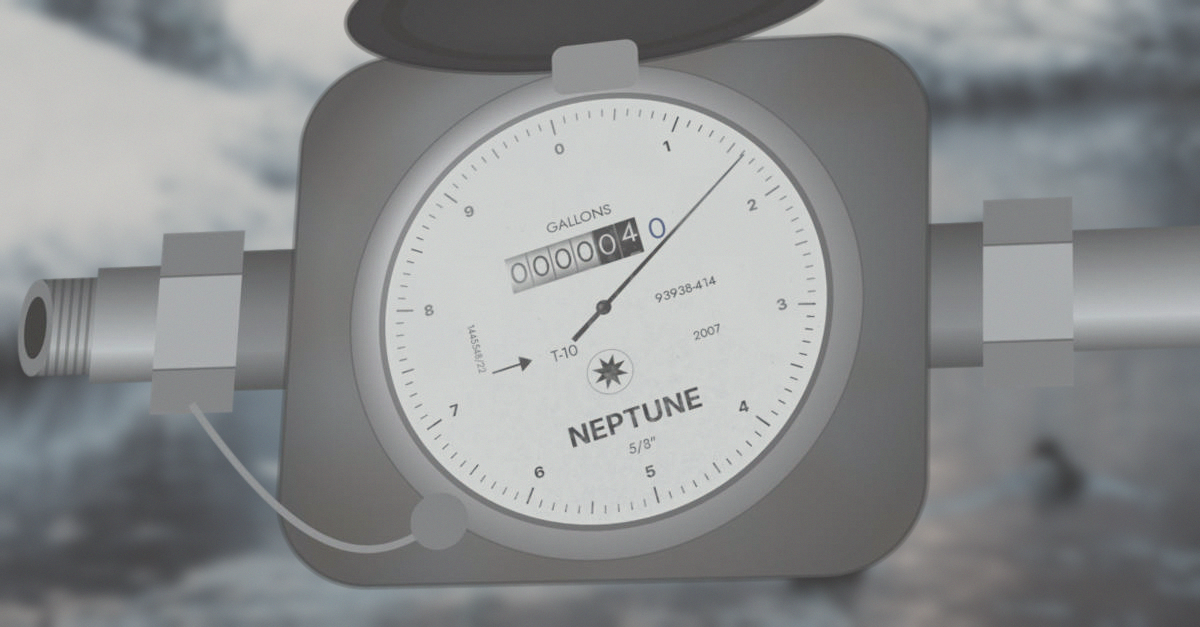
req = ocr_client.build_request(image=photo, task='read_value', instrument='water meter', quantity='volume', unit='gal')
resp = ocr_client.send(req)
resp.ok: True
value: 41.6 gal
